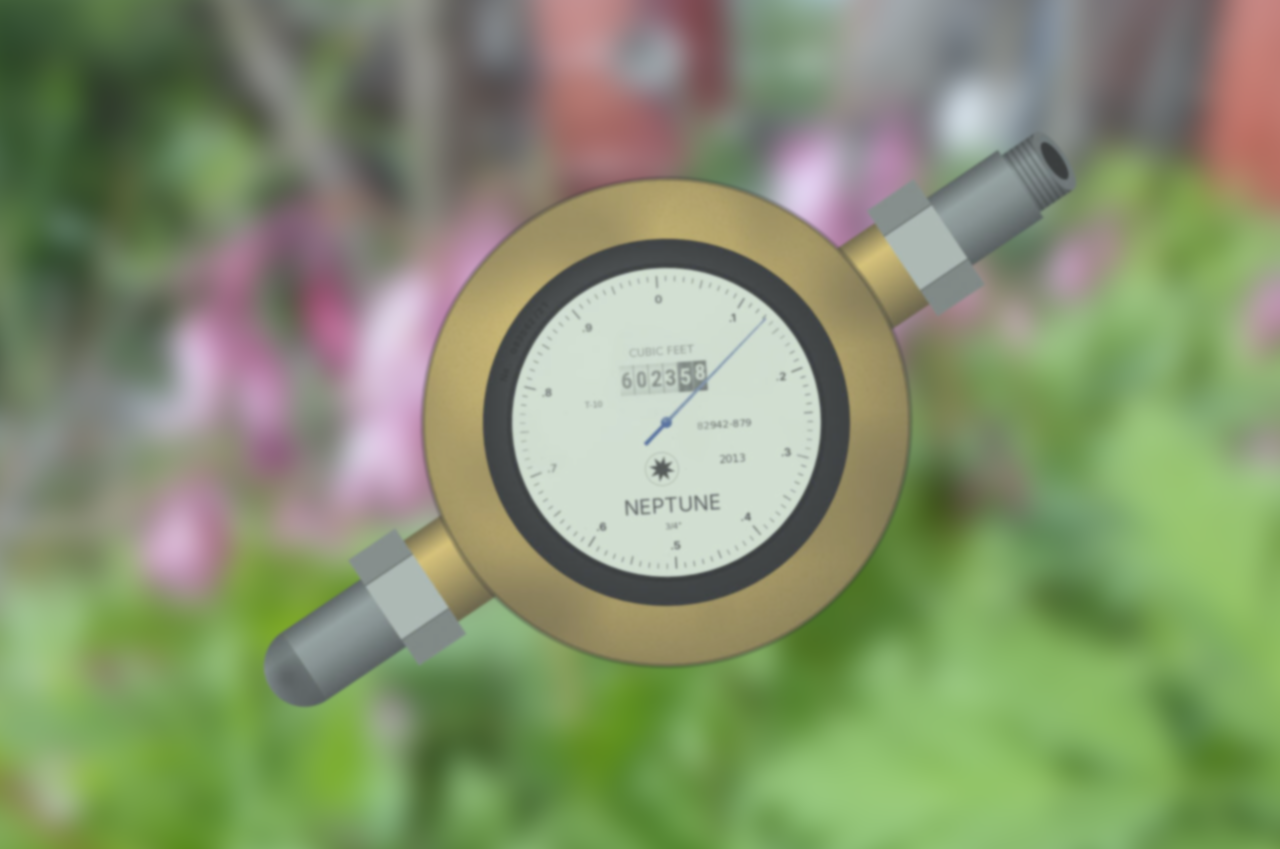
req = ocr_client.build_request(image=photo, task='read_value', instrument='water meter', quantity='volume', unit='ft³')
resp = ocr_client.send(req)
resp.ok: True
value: 602358.13 ft³
